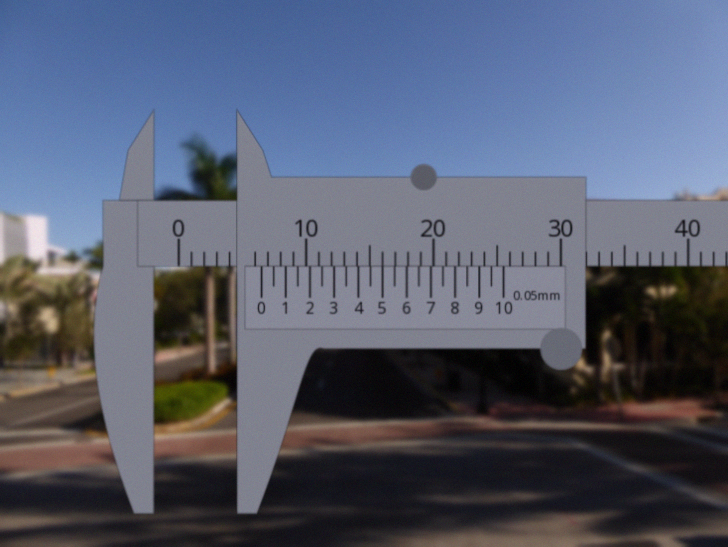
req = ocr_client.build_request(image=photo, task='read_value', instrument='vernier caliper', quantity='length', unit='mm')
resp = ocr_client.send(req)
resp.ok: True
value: 6.5 mm
